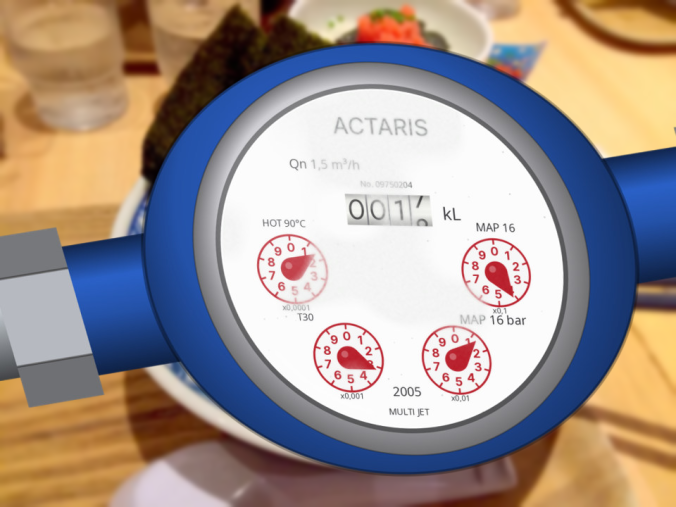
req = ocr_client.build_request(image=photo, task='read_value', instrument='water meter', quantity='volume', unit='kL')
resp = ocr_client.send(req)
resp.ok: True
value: 17.4131 kL
